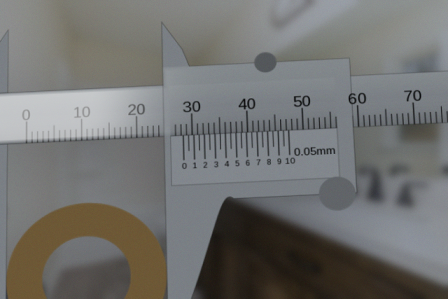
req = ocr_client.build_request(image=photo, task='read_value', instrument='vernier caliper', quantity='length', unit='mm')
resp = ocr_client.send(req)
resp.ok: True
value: 28.4 mm
